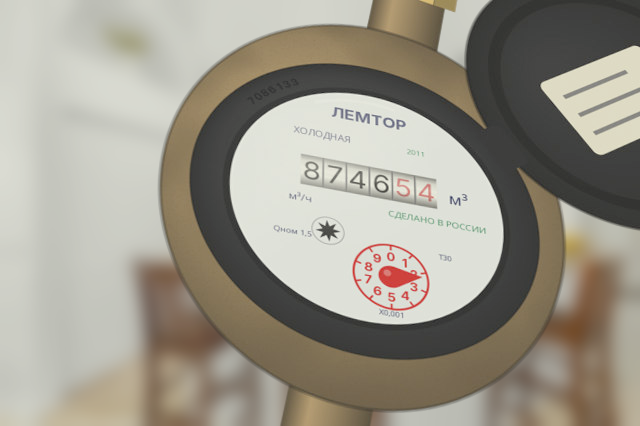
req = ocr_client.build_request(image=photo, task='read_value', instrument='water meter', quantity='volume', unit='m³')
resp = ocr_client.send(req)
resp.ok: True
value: 8746.542 m³
